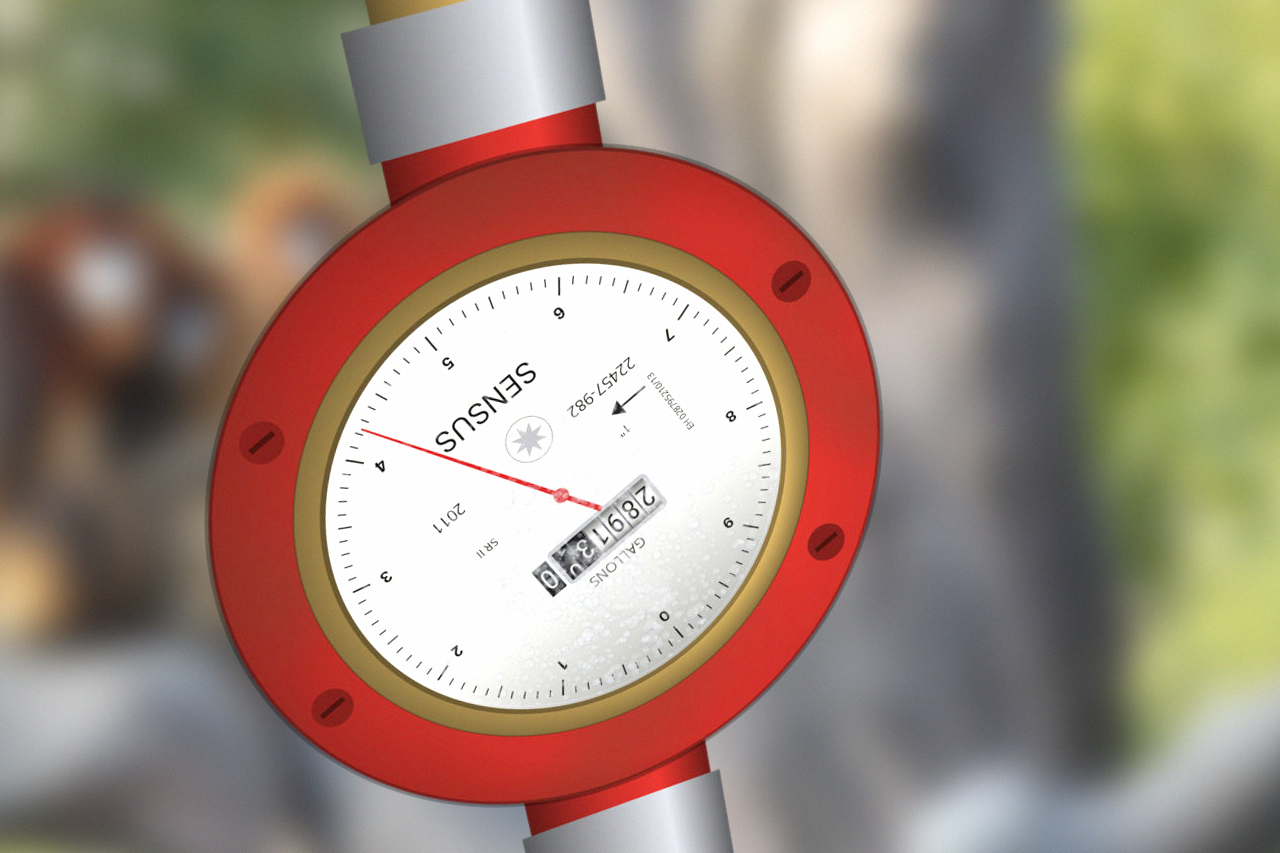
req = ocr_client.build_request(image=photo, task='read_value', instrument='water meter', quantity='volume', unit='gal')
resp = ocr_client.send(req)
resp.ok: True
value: 2891304.2 gal
